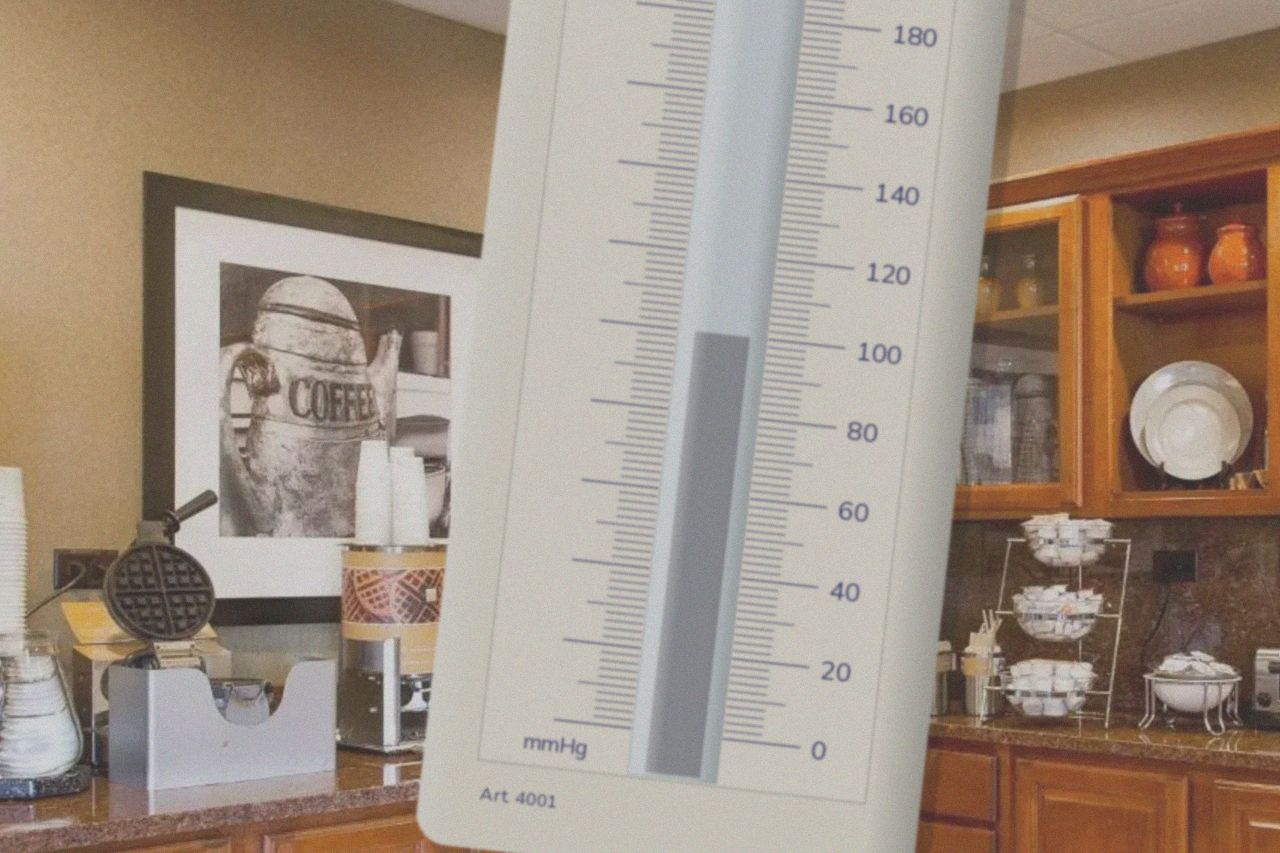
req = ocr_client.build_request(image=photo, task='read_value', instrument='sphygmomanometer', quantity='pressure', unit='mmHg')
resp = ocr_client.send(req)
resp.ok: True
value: 100 mmHg
